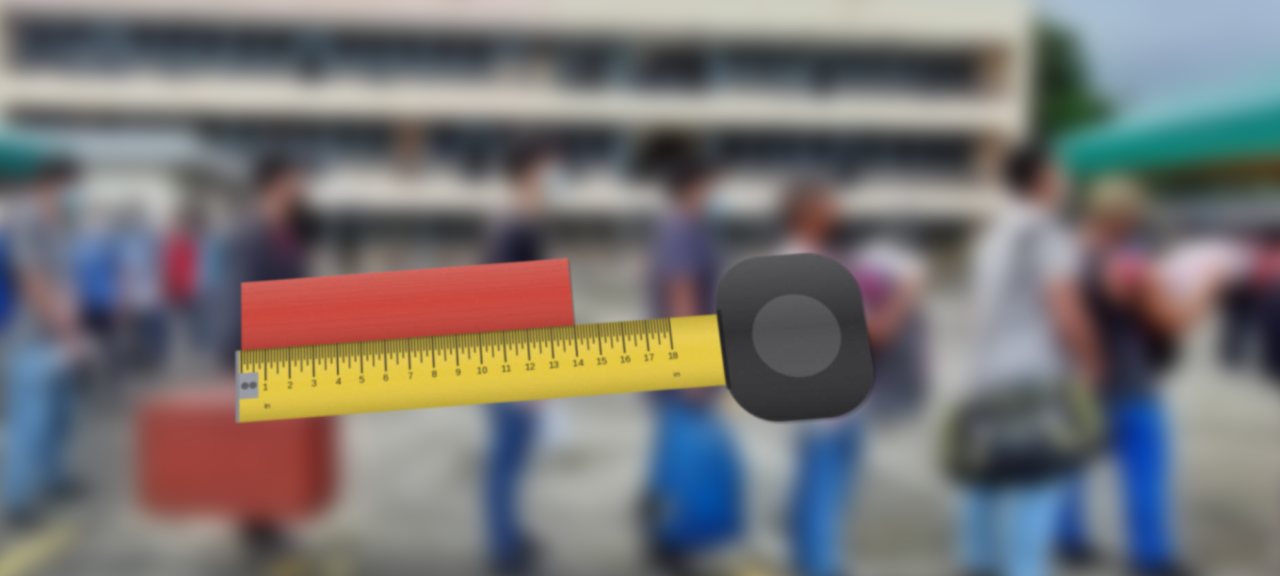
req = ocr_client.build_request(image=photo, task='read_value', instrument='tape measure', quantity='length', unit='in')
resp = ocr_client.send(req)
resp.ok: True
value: 14 in
